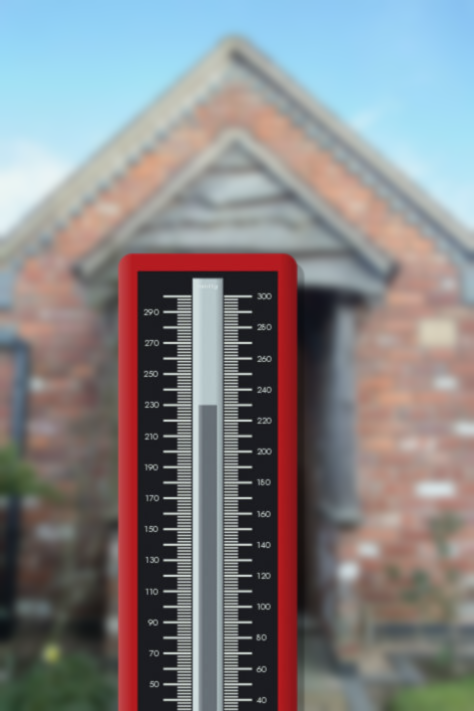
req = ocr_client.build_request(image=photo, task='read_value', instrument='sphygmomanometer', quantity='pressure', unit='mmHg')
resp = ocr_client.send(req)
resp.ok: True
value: 230 mmHg
